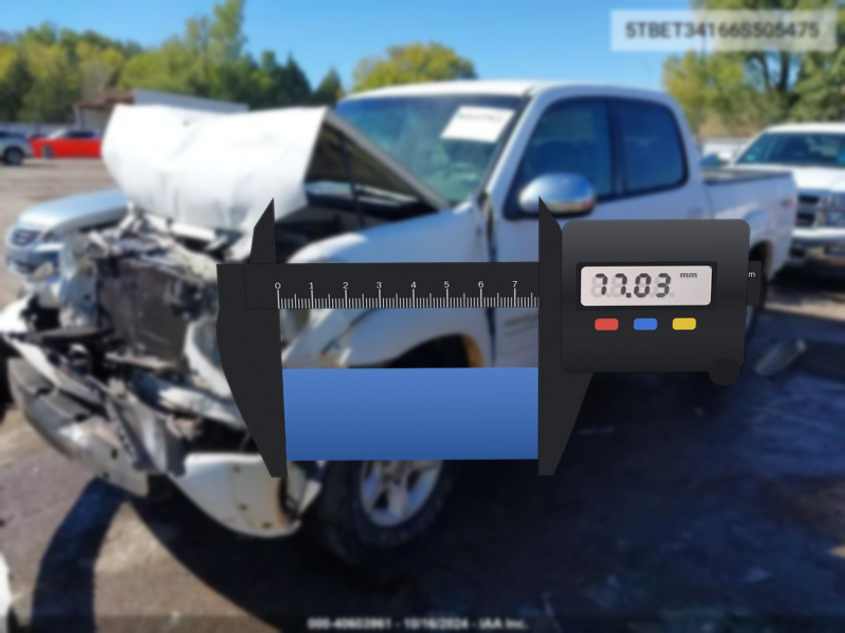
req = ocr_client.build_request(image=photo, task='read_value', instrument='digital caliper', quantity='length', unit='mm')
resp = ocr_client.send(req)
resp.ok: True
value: 77.03 mm
